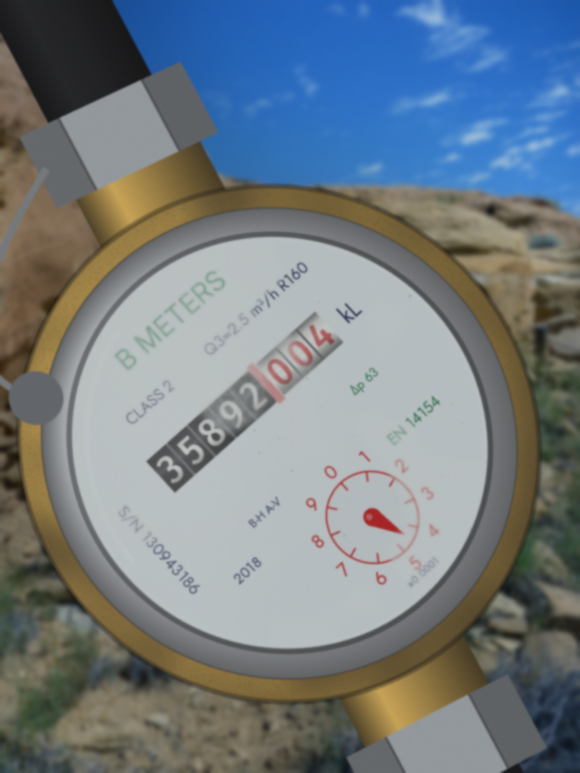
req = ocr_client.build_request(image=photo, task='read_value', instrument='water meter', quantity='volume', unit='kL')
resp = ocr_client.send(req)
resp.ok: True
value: 35892.0044 kL
